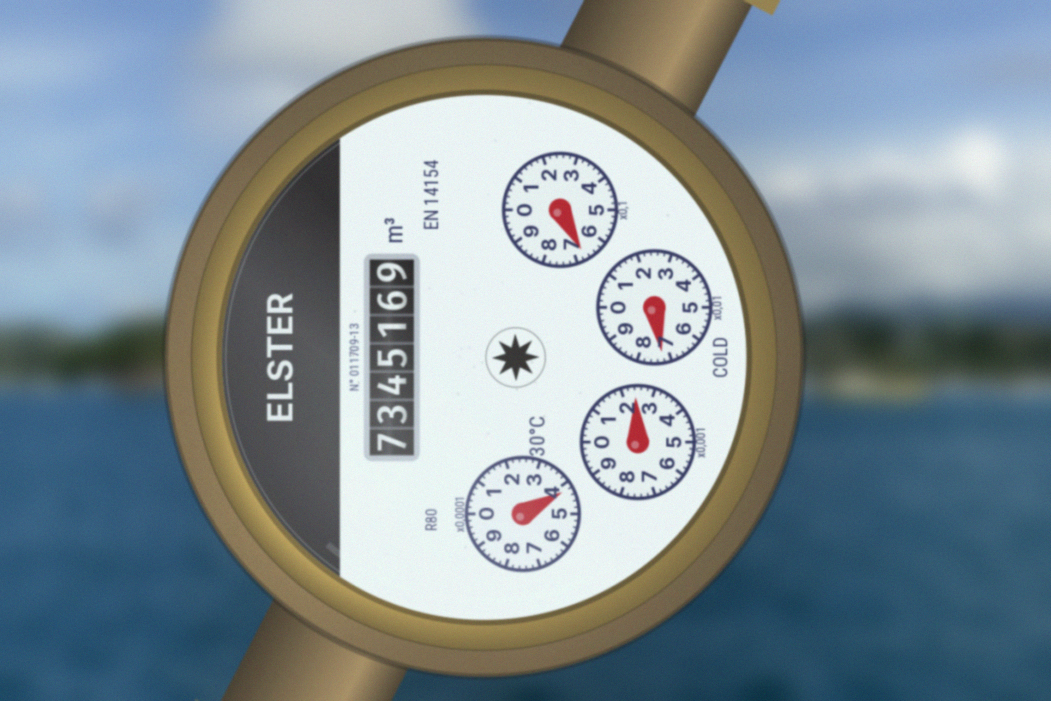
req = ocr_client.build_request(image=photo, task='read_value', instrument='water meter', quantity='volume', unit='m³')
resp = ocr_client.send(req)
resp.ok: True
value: 7345169.6724 m³
